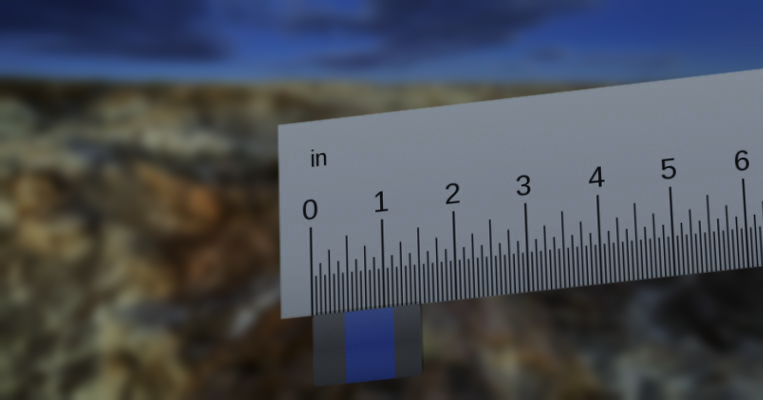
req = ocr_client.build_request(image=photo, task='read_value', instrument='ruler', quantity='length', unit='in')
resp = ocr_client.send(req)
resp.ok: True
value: 1.5 in
